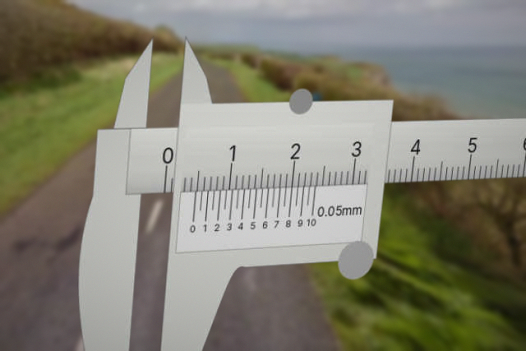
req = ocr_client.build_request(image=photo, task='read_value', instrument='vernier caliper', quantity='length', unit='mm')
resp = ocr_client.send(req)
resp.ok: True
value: 4.8 mm
